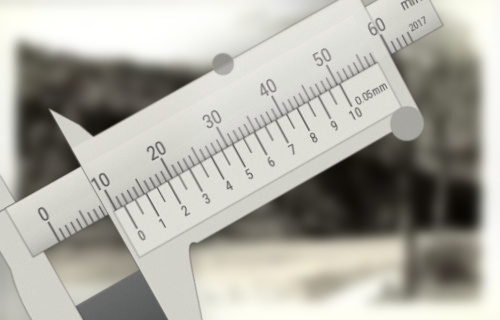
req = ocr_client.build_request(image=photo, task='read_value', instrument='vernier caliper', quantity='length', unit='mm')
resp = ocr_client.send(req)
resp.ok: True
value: 11.4 mm
